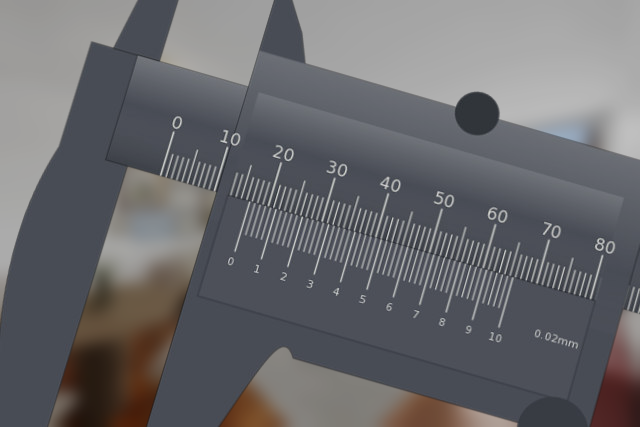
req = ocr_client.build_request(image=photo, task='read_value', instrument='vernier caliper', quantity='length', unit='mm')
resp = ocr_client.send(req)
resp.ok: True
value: 16.6 mm
